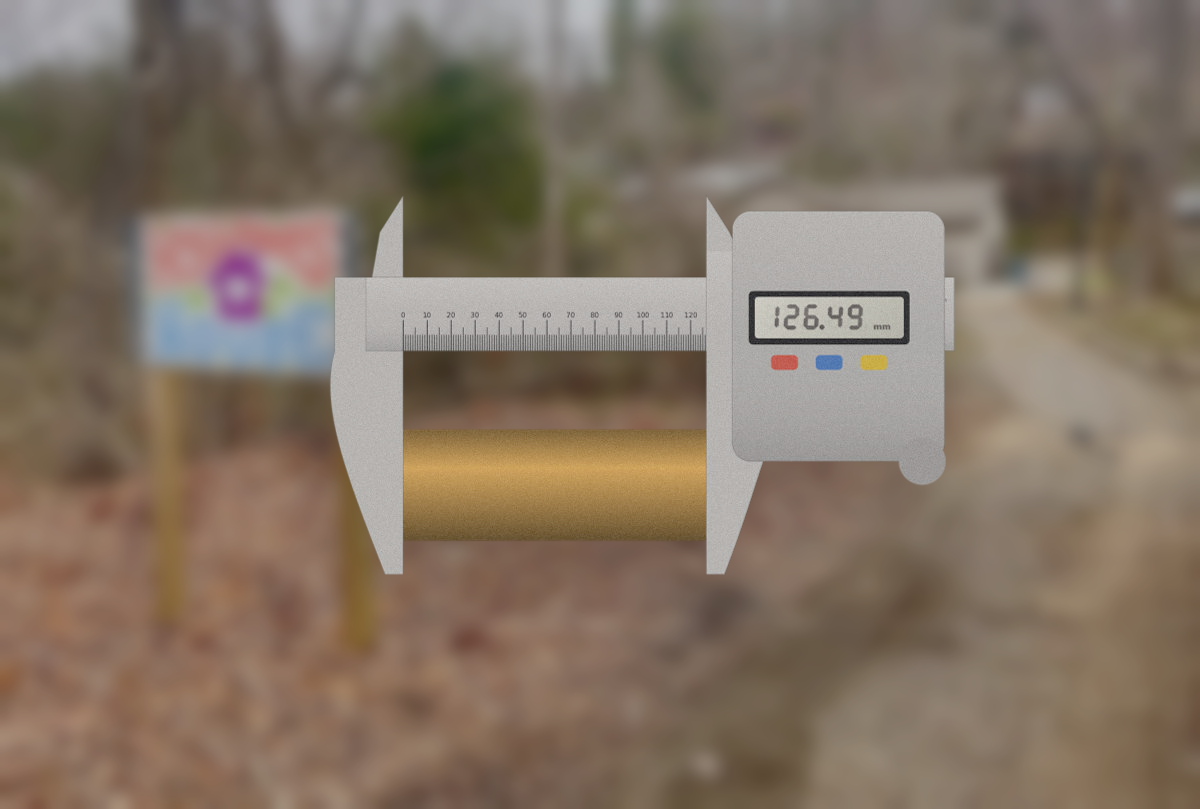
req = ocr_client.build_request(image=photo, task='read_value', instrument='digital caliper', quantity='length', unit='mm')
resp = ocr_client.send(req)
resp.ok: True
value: 126.49 mm
